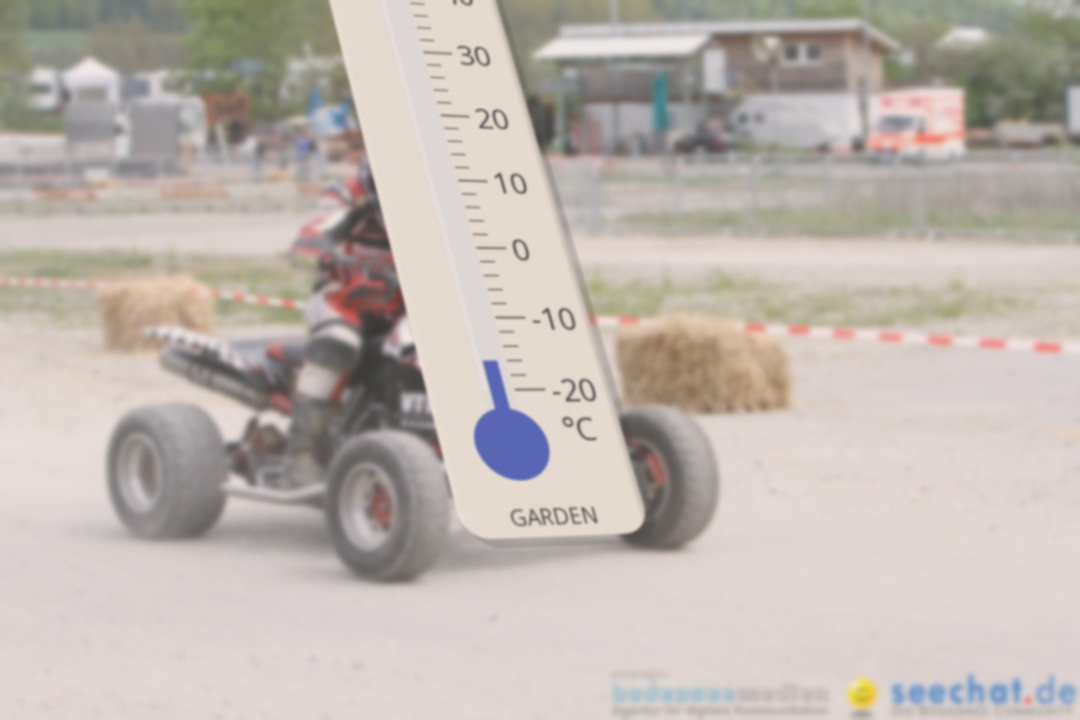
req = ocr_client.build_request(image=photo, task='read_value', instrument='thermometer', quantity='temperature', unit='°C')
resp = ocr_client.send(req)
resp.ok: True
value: -16 °C
